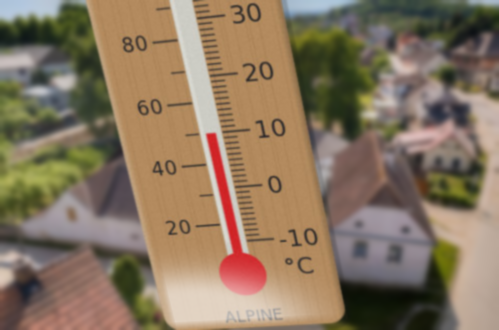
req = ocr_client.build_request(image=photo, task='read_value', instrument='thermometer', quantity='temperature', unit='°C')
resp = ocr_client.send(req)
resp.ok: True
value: 10 °C
